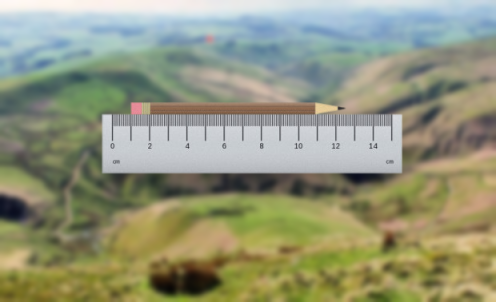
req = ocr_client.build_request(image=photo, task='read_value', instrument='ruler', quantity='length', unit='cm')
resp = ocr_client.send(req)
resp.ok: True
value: 11.5 cm
